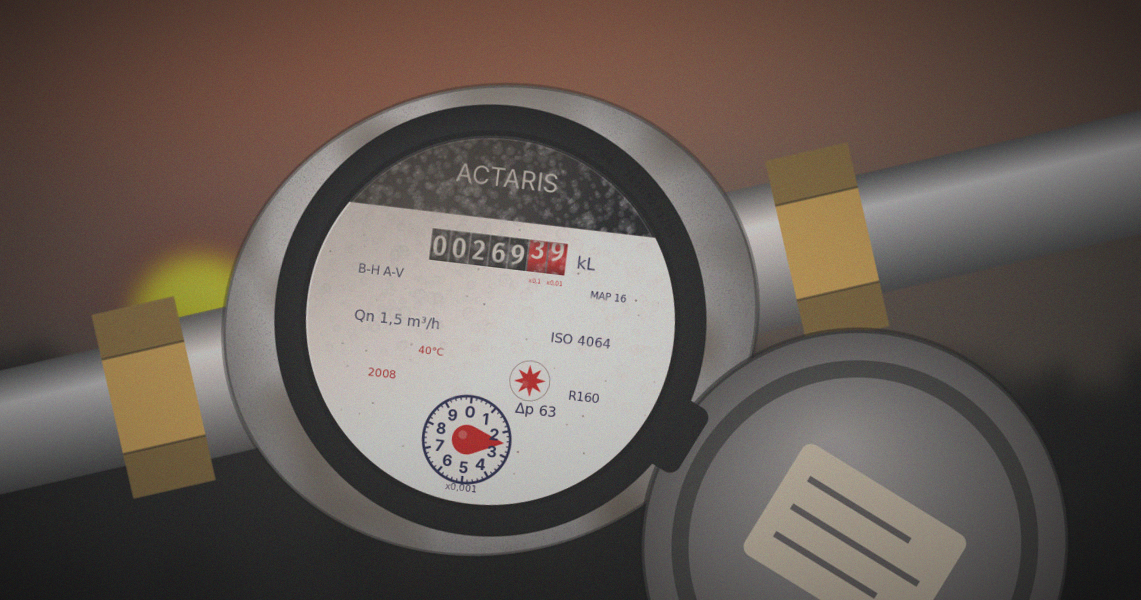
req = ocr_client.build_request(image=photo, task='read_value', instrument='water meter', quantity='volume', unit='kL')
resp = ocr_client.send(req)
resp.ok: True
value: 269.392 kL
